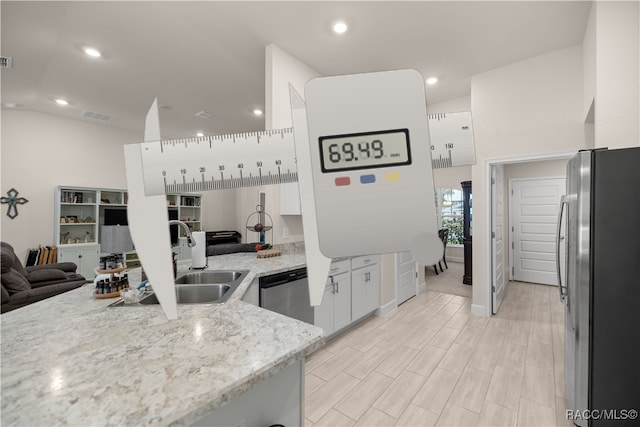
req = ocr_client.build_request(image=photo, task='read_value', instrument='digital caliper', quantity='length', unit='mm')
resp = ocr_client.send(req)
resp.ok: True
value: 69.49 mm
